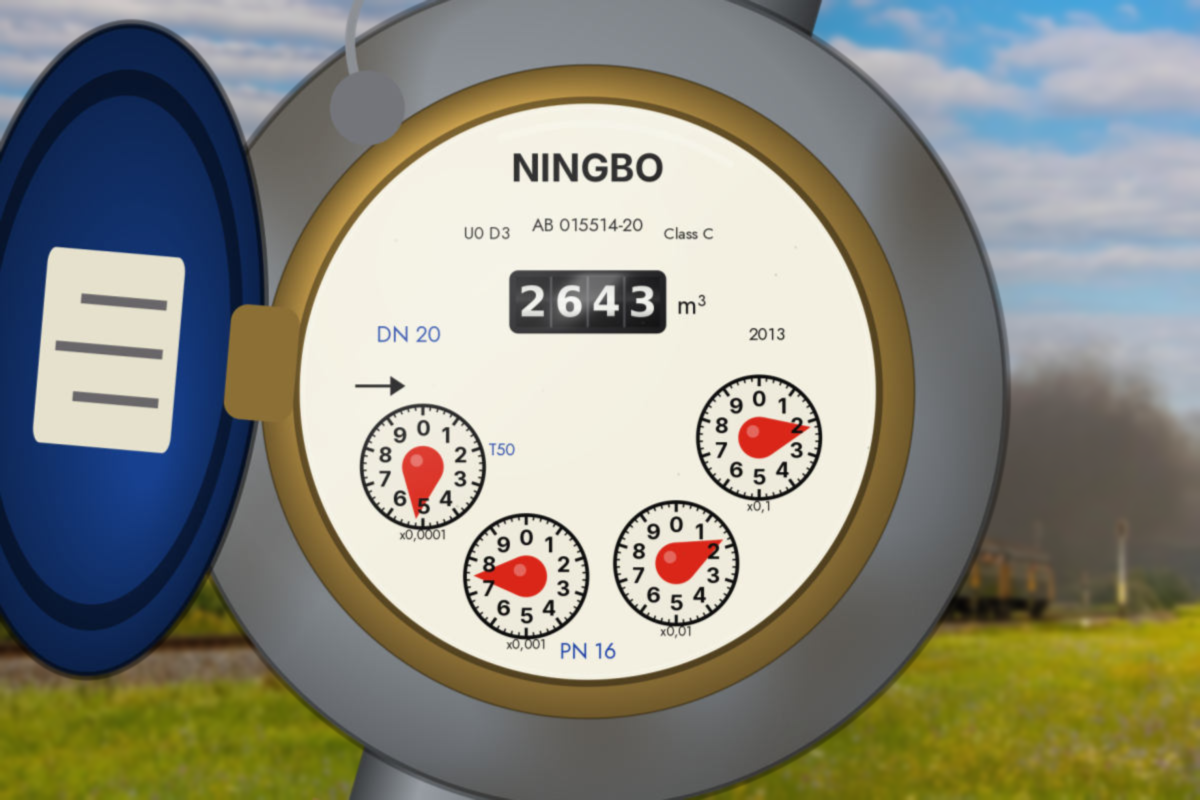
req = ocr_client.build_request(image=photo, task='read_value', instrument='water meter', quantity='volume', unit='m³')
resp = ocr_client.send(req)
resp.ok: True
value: 2643.2175 m³
